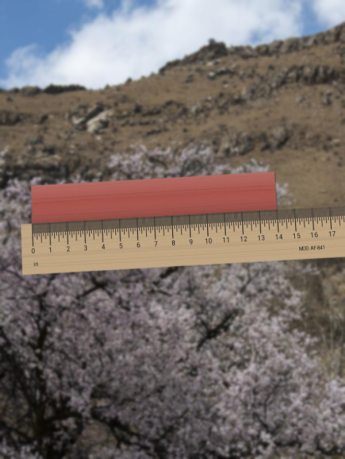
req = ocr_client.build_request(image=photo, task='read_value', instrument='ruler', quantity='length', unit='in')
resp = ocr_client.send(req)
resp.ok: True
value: 14 in
